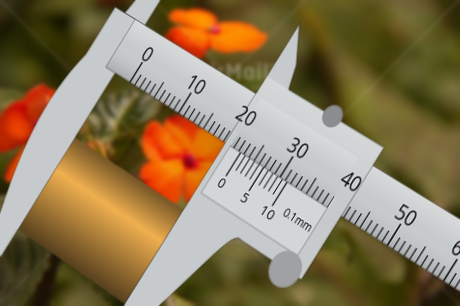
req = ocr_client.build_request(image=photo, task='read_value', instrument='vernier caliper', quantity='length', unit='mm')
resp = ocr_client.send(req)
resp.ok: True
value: 22.4 mm
